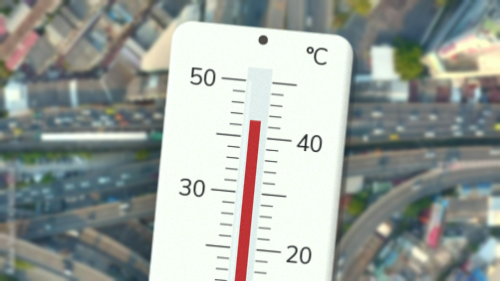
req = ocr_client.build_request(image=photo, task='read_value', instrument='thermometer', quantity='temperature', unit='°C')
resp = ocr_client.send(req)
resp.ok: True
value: 43 °C
